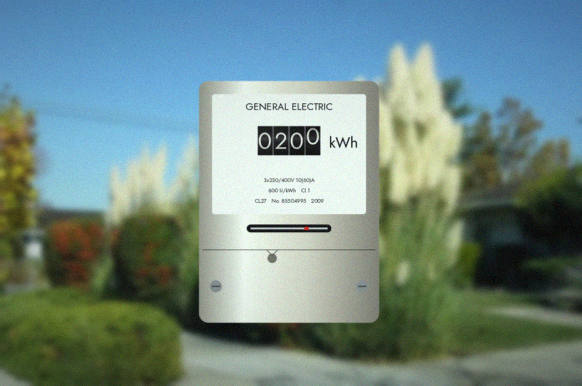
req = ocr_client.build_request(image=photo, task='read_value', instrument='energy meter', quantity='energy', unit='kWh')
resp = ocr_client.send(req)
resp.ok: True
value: 200 kWh
